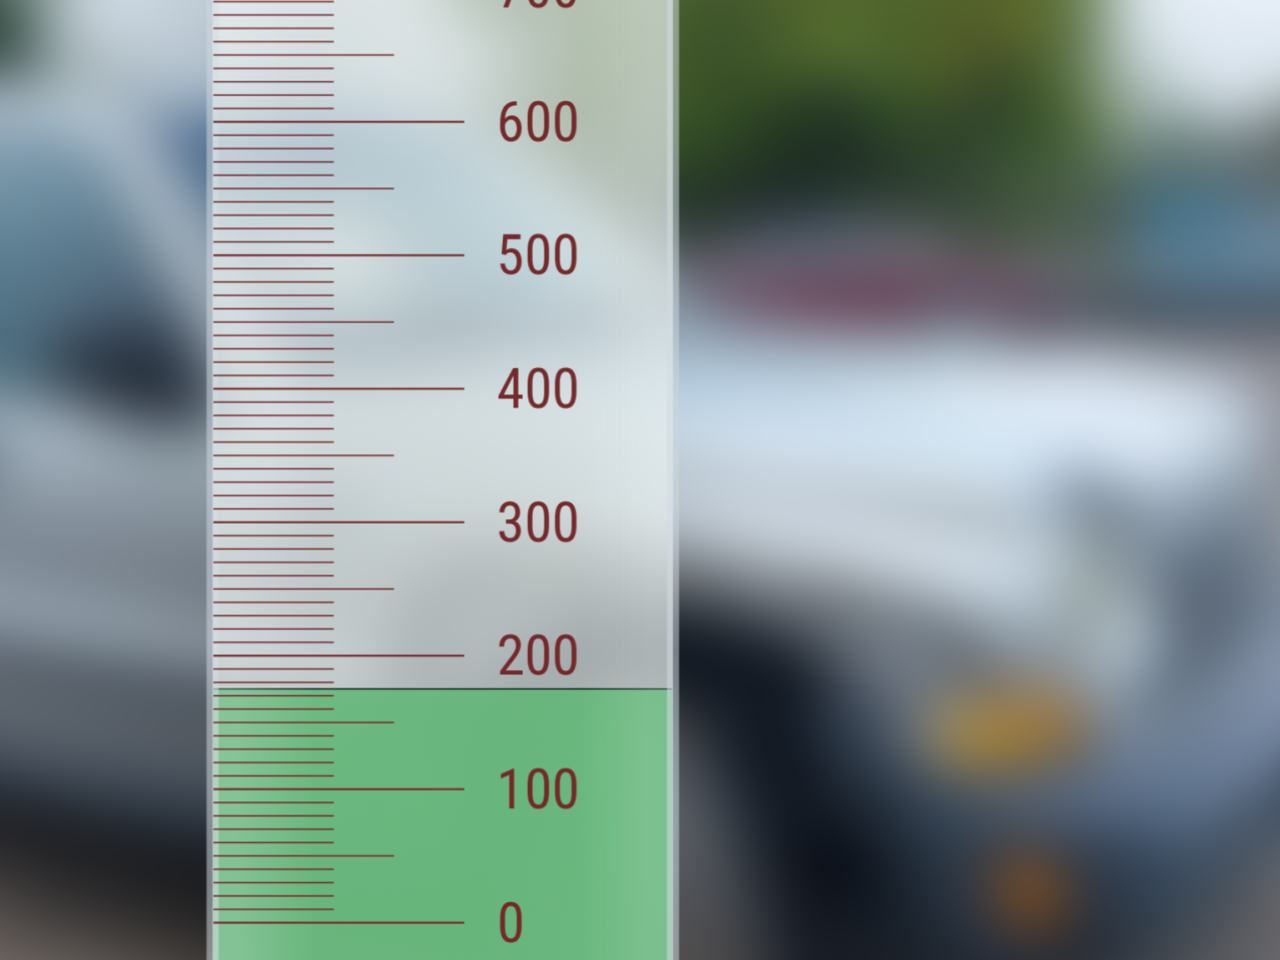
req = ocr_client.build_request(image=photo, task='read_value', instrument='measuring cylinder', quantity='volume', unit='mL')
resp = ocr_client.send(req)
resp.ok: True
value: 175 mL
